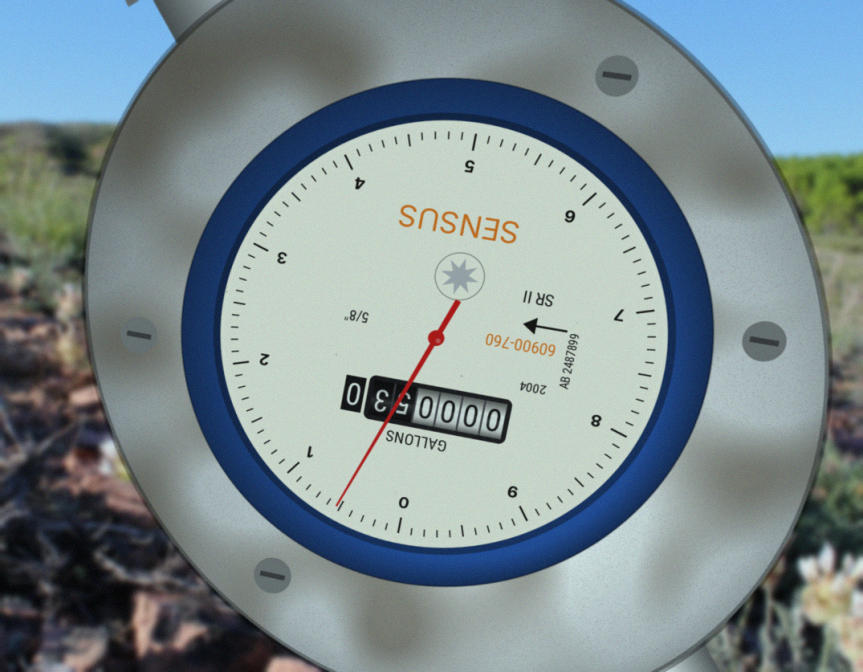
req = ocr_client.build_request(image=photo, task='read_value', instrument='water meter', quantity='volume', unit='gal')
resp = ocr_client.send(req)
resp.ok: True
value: 530.5 gal
